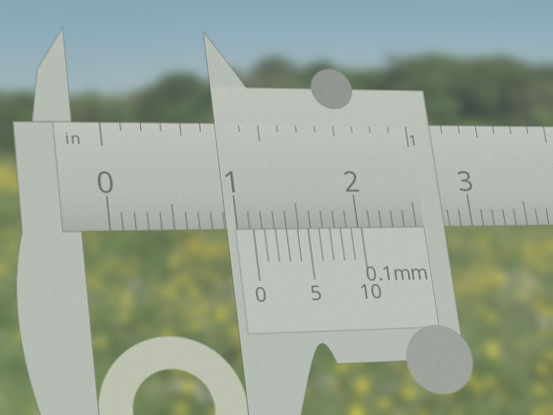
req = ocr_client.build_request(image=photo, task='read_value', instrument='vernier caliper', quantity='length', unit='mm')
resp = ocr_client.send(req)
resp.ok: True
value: 11.3 mm
